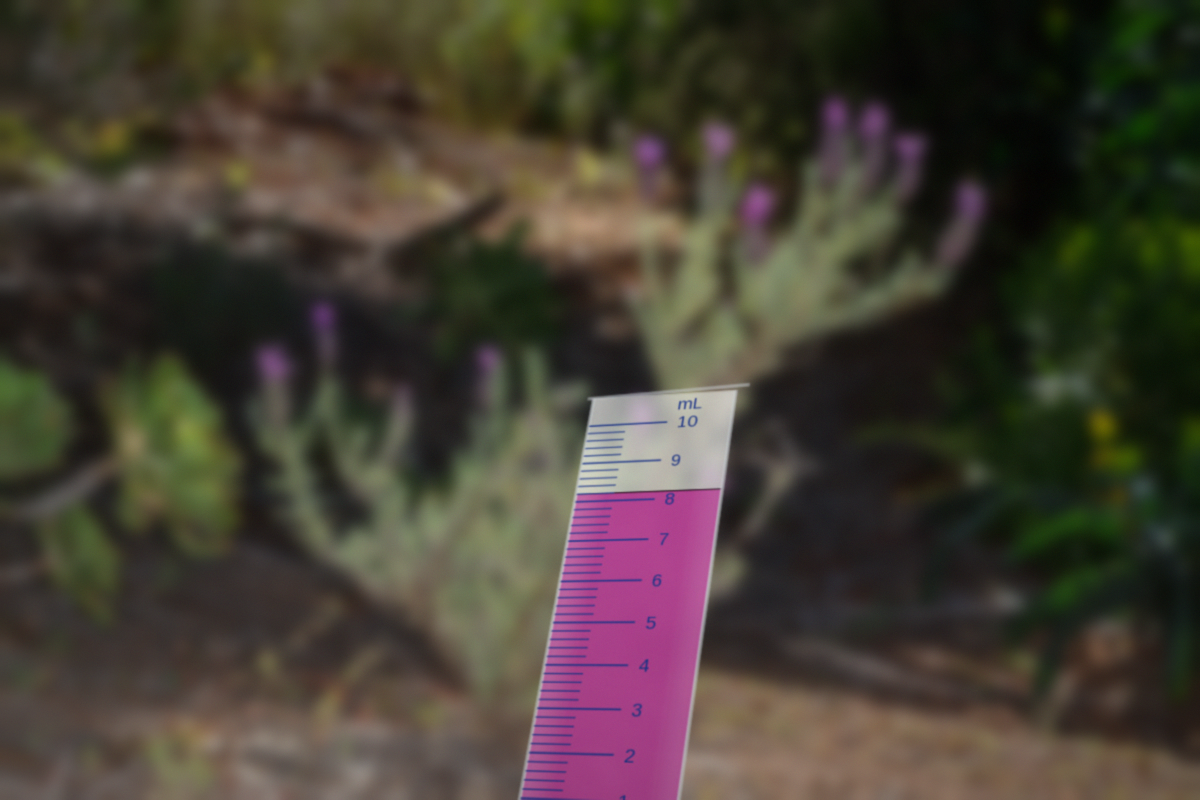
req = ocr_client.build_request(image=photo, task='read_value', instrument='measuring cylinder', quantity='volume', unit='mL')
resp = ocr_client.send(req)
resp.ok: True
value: 8.2 mL
